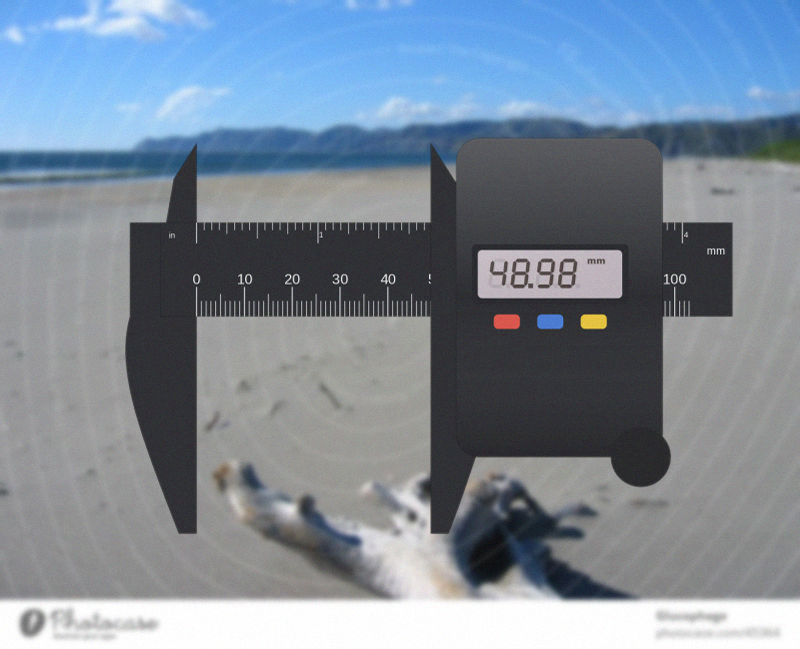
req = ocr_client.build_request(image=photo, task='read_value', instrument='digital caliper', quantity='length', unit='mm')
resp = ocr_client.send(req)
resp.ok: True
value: 48.98 mm
